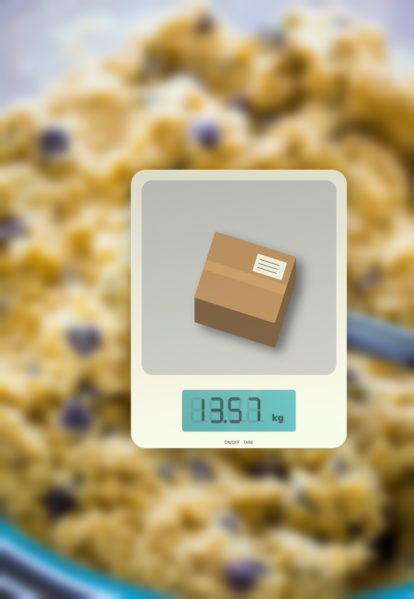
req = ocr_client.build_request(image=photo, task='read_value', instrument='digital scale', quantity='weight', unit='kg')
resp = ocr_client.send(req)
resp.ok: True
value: 13.57 kg
